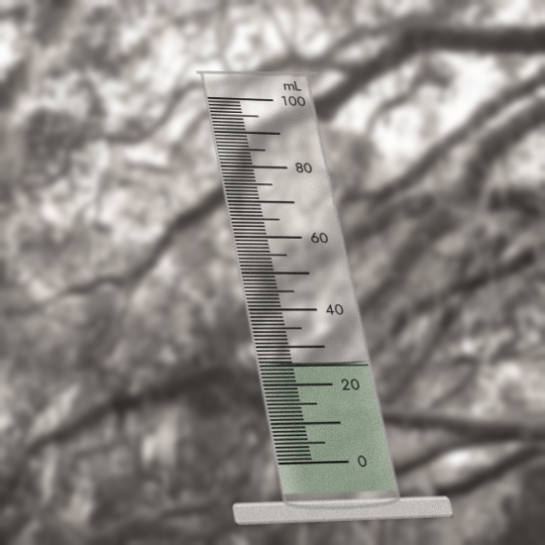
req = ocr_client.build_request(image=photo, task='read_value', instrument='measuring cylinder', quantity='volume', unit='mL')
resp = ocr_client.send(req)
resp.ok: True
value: 25 mL
